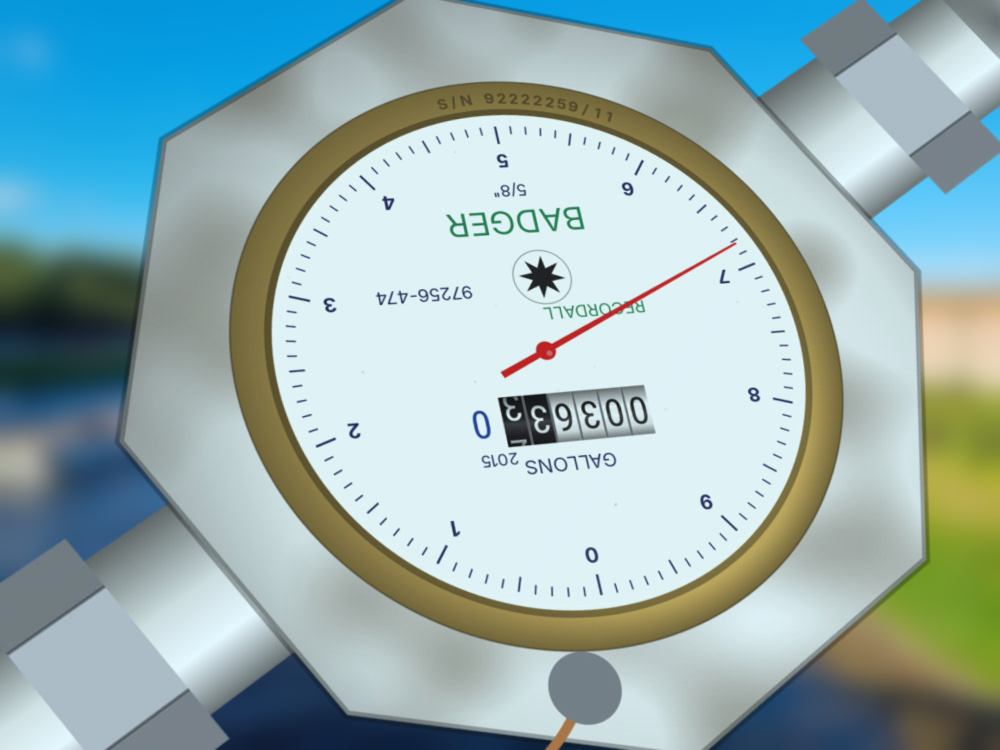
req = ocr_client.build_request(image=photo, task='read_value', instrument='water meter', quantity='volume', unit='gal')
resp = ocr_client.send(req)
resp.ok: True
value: 36326.8 gal
